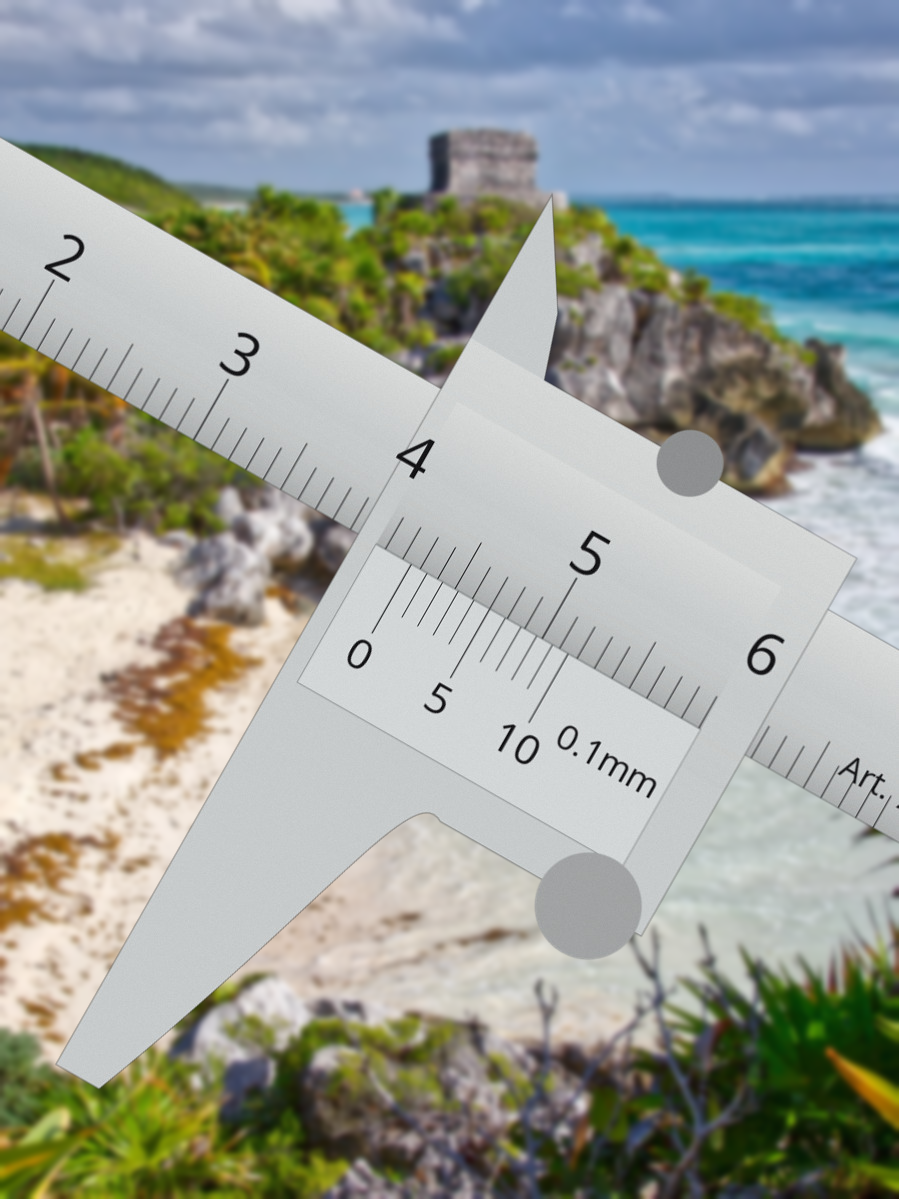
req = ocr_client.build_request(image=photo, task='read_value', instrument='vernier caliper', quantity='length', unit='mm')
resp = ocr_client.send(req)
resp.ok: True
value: 42.5 mm
